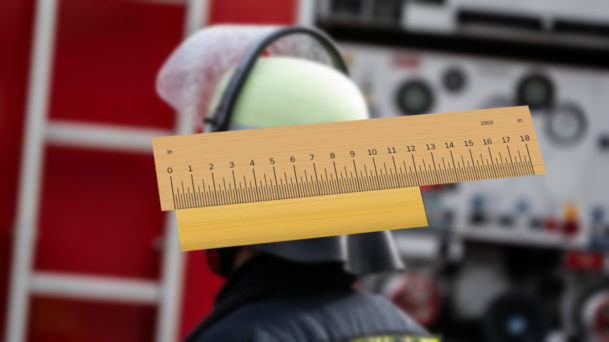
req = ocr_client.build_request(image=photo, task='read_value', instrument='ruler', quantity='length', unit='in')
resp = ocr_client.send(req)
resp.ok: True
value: 12 in
